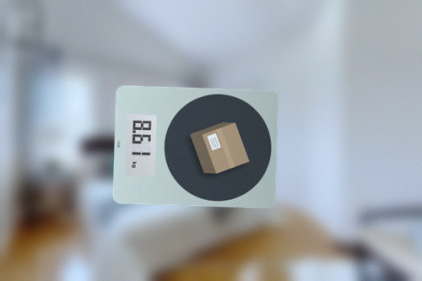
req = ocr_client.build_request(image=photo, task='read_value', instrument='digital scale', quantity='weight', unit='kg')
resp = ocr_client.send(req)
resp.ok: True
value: 8.61 kg
